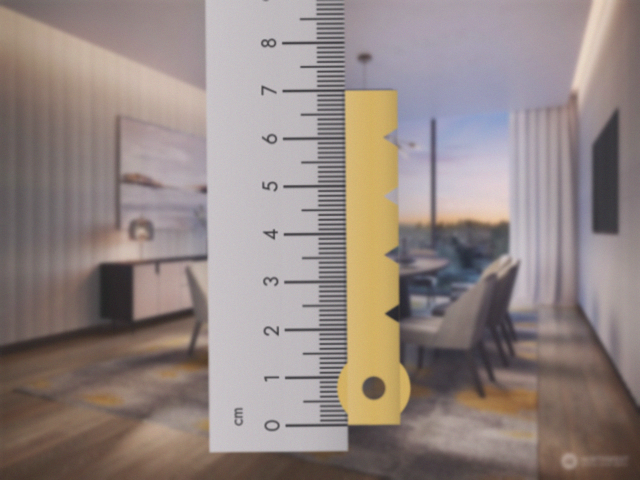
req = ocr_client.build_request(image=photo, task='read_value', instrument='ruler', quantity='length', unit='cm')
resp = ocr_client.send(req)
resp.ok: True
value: 7 cm
